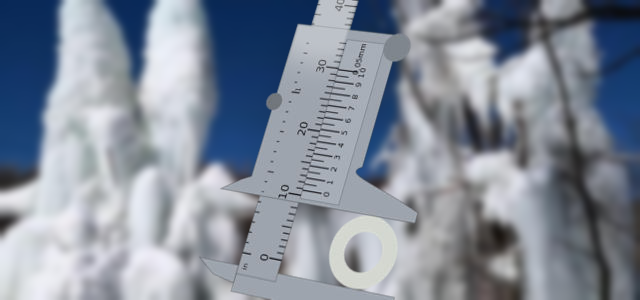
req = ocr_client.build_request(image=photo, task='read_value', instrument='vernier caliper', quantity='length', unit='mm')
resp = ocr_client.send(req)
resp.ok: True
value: 10.8 mm
